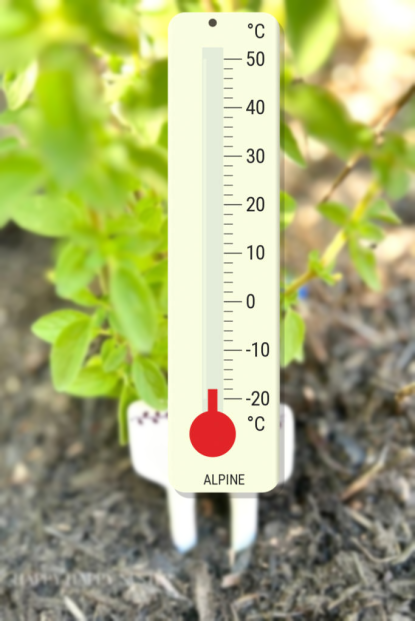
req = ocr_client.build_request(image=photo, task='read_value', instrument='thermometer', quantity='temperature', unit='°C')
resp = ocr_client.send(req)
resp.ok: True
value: -18 °C
